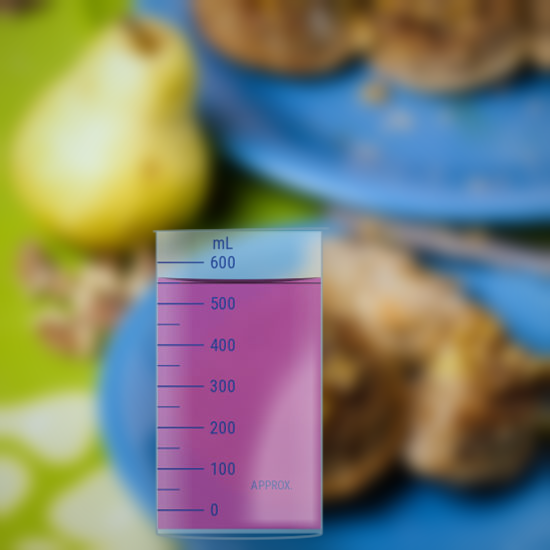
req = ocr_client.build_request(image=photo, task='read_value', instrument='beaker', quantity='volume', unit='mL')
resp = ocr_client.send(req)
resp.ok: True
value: 550 mL
